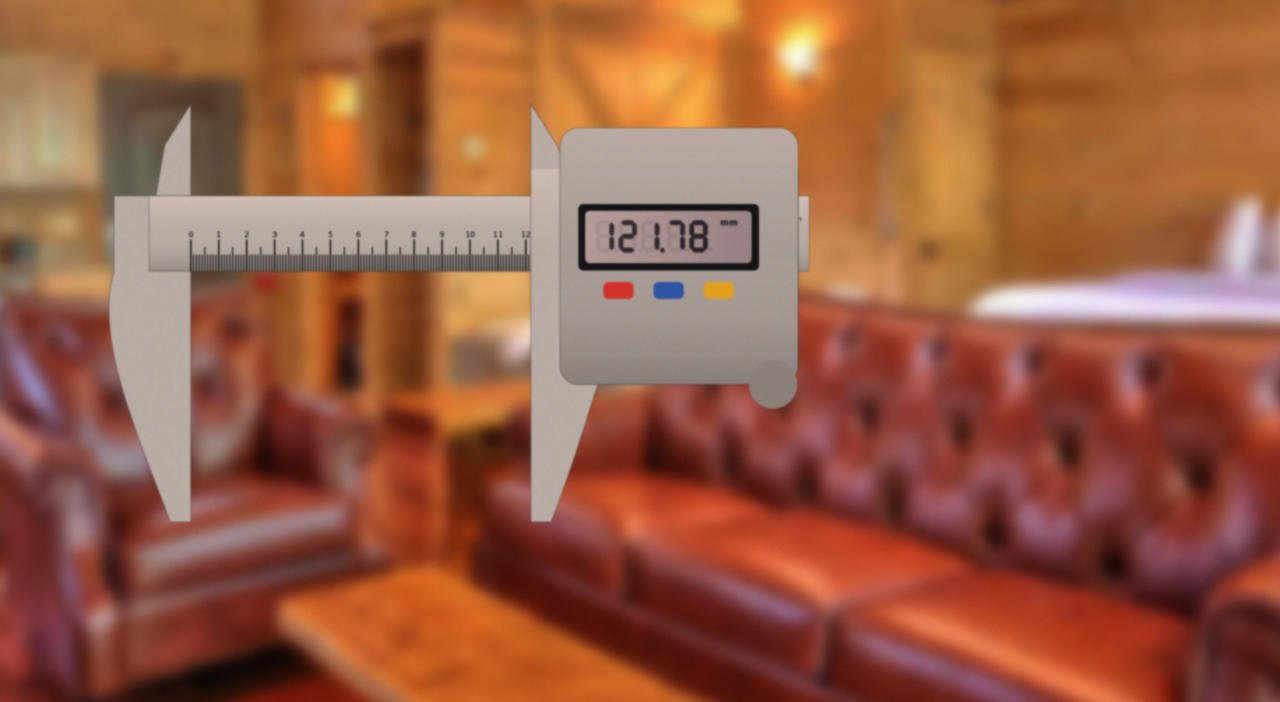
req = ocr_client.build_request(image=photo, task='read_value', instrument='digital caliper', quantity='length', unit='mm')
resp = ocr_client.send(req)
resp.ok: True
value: 121.78 mm
